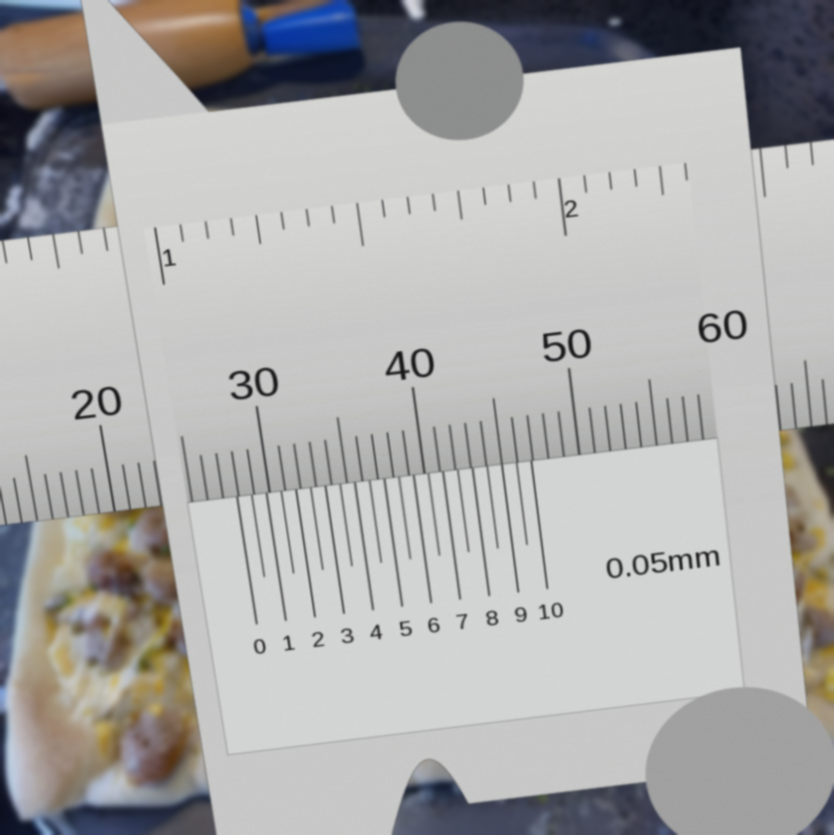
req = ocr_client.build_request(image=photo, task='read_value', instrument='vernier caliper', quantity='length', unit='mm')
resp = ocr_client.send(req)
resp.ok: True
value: 27.9 mm
